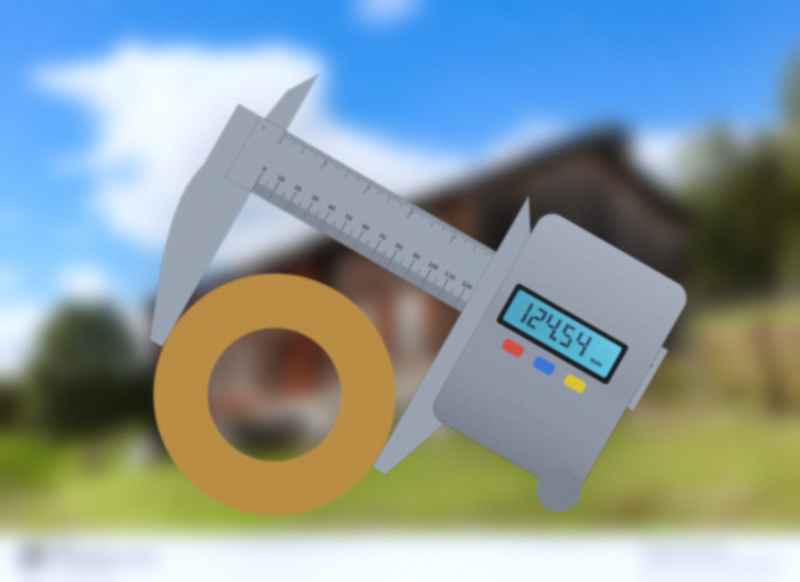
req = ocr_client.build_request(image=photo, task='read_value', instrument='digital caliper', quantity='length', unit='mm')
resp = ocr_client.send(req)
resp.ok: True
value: 124.54 mm
